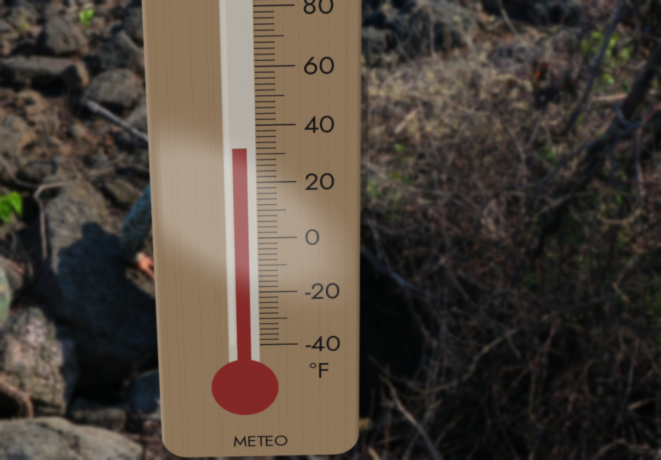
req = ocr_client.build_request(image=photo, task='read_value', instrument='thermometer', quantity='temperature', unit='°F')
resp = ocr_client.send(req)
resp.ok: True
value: 32 °F
